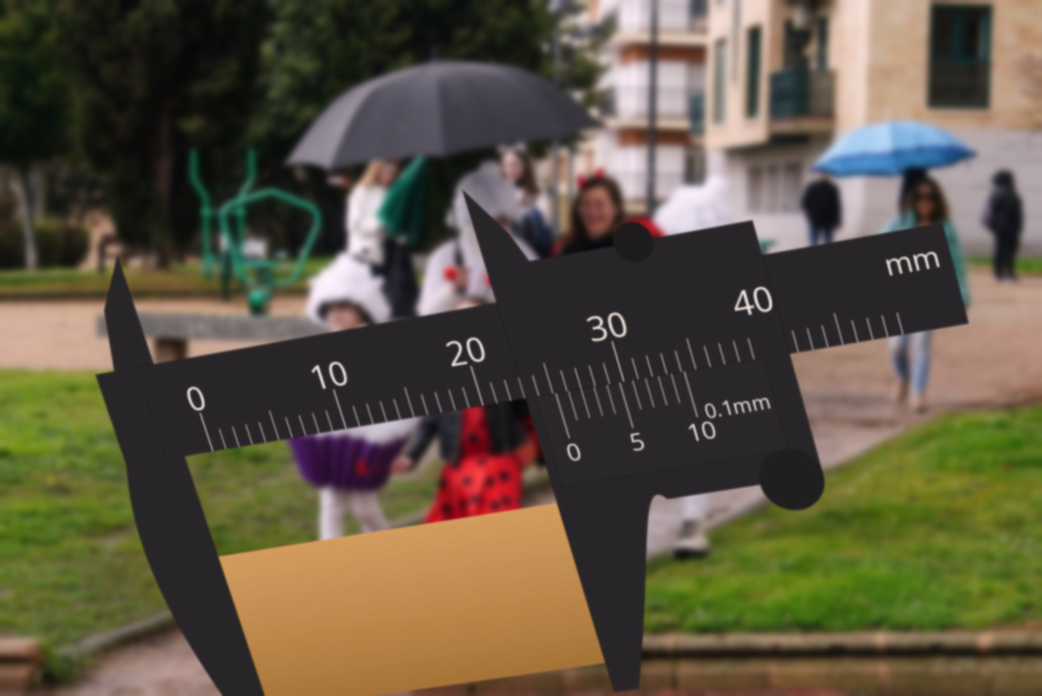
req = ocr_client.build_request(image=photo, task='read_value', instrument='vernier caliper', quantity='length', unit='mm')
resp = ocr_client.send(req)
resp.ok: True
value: 25.2 mm
